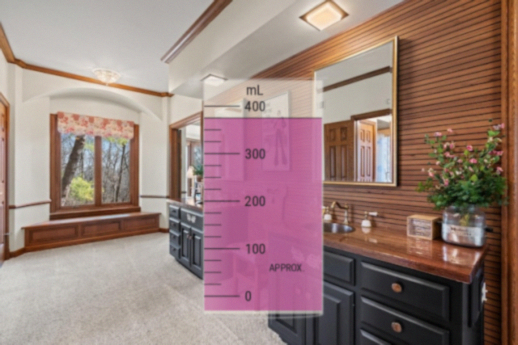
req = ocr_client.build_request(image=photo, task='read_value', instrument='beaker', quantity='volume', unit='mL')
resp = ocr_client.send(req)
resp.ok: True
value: 375 mL
